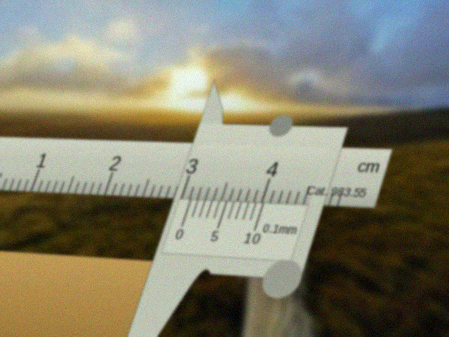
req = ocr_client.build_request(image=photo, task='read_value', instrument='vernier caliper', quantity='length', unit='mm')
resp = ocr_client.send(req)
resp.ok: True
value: 31.2 mm
